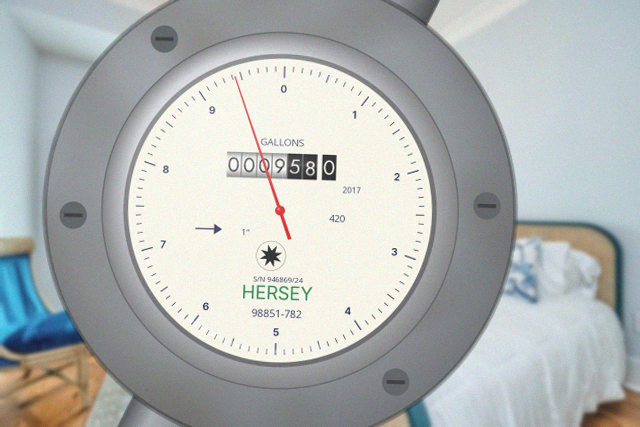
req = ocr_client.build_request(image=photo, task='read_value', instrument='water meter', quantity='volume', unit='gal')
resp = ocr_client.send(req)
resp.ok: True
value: 9579.4 gal
